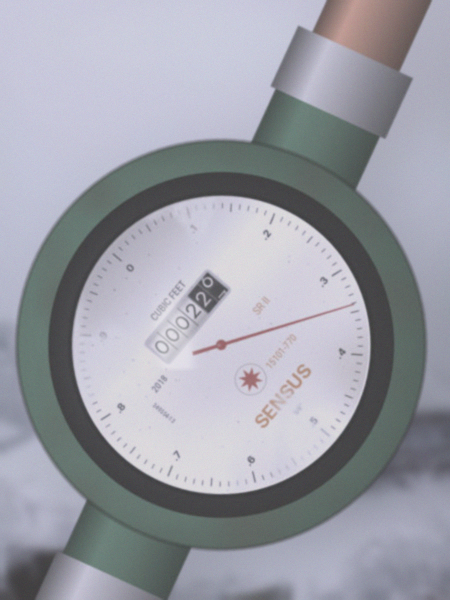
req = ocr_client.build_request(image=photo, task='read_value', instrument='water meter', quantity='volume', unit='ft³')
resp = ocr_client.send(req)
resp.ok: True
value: 226.34 ft³
